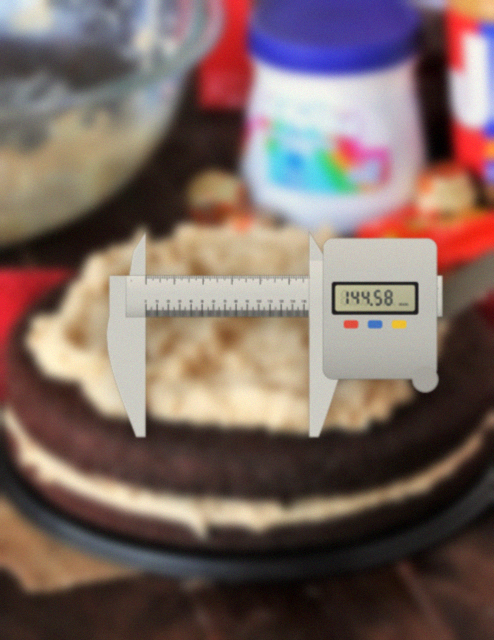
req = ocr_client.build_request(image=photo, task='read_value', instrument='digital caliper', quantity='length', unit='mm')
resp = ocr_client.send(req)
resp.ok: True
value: 144.58 mm
